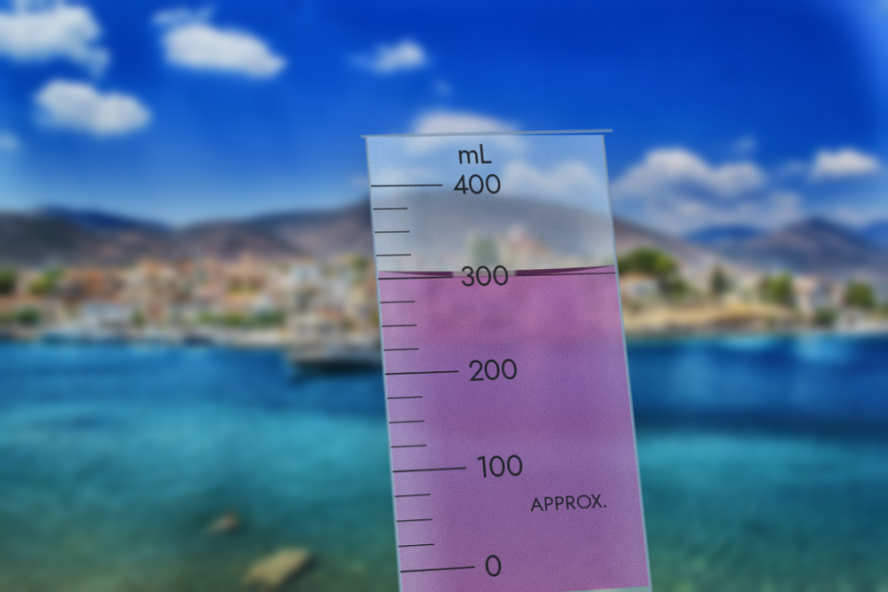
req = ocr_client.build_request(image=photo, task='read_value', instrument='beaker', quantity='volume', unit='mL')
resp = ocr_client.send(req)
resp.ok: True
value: 300 mL
